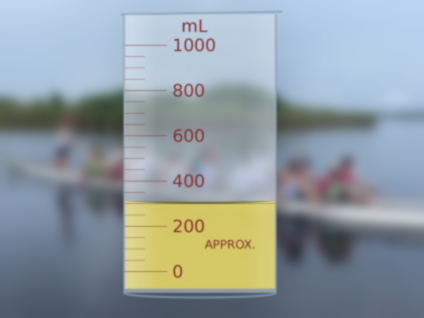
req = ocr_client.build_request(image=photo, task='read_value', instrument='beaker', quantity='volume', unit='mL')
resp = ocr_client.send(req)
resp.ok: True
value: 300 mL
